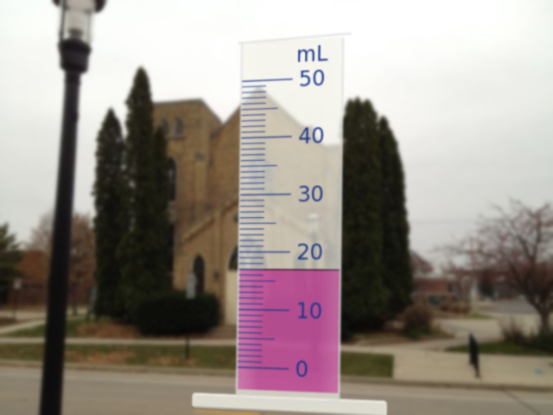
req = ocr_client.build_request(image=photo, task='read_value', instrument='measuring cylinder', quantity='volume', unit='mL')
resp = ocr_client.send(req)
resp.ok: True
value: 17 mL
